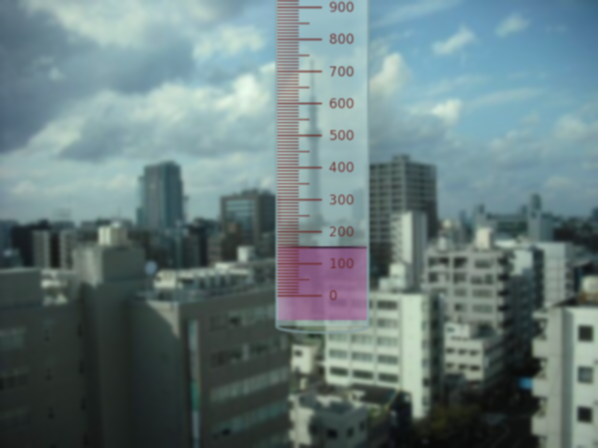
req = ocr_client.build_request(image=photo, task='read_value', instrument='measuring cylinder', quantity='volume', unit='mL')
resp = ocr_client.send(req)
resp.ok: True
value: 150 mL
